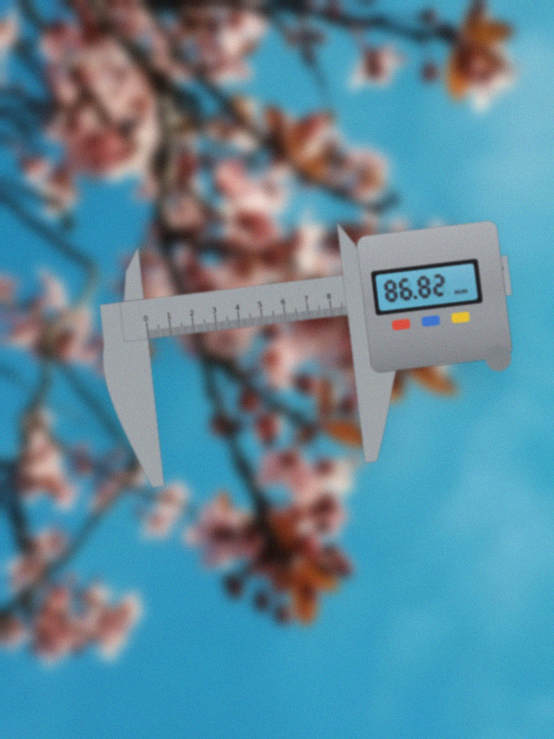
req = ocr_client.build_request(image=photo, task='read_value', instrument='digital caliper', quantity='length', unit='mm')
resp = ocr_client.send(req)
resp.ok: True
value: 86.82 mm
